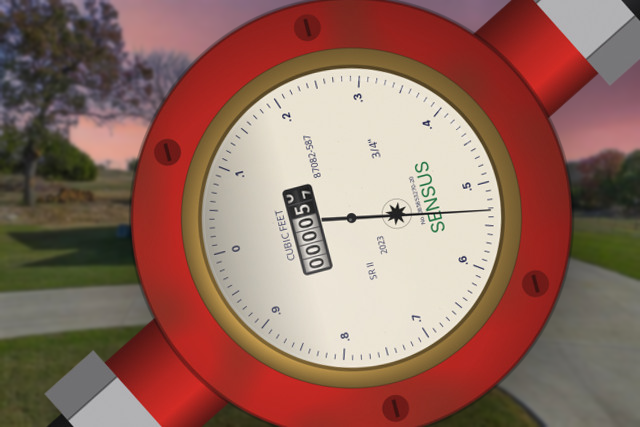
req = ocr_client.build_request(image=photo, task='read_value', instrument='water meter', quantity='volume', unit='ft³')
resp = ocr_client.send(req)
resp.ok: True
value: 56.53 ft³
